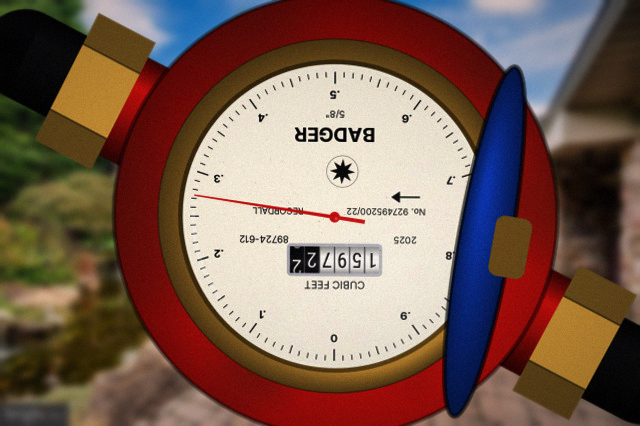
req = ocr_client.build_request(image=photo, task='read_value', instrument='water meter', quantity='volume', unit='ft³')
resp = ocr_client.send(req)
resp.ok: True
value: 159722.27 ft³
